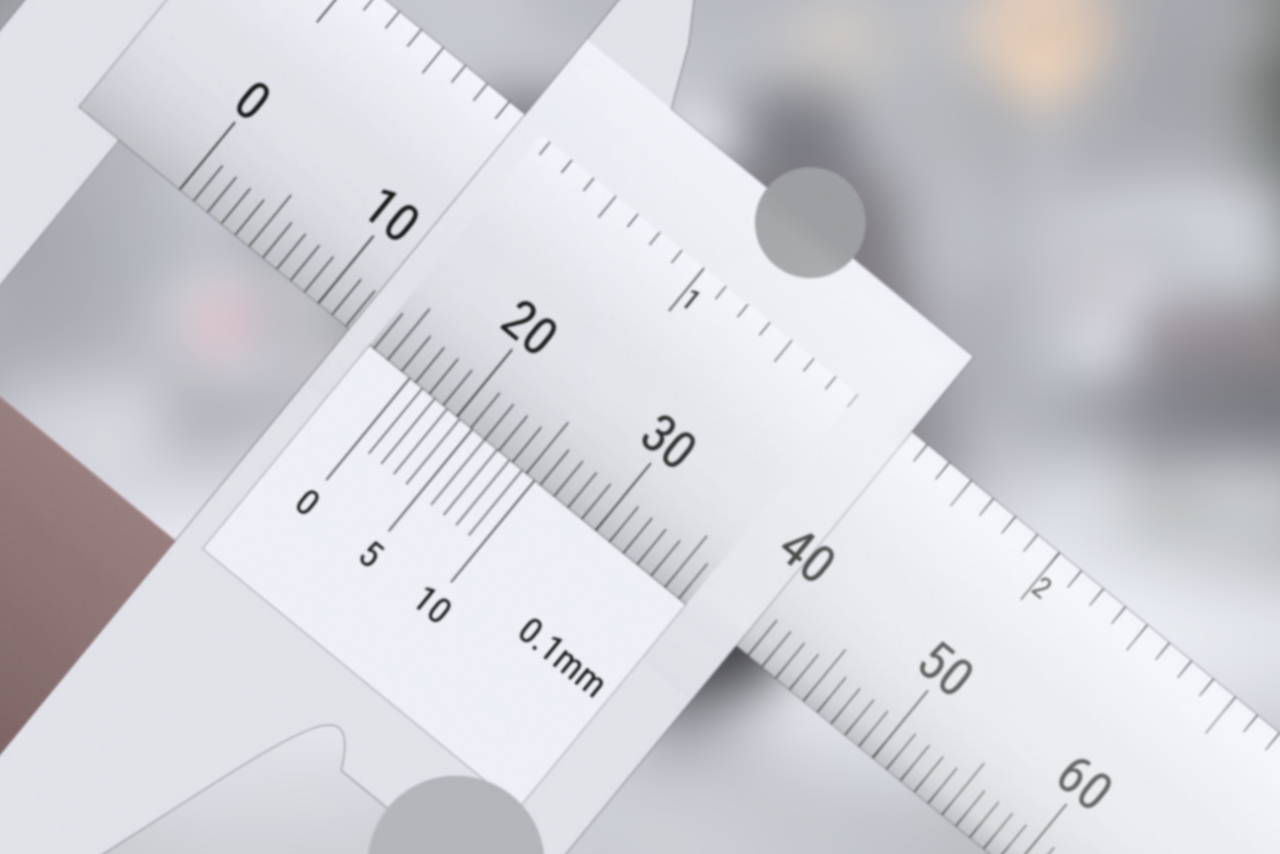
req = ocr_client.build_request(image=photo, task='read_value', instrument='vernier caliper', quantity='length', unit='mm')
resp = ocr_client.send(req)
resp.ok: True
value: 16.6 mm
